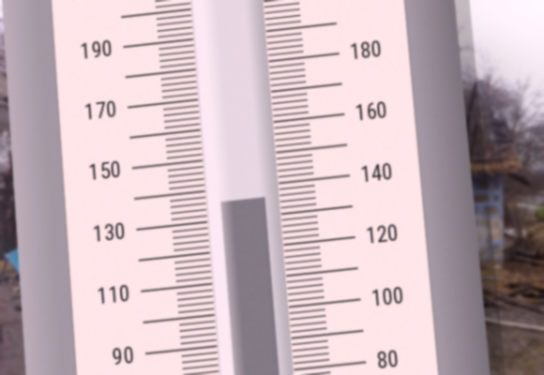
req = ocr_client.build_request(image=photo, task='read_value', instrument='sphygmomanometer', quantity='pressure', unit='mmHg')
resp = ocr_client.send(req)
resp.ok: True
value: 136 mmHg
